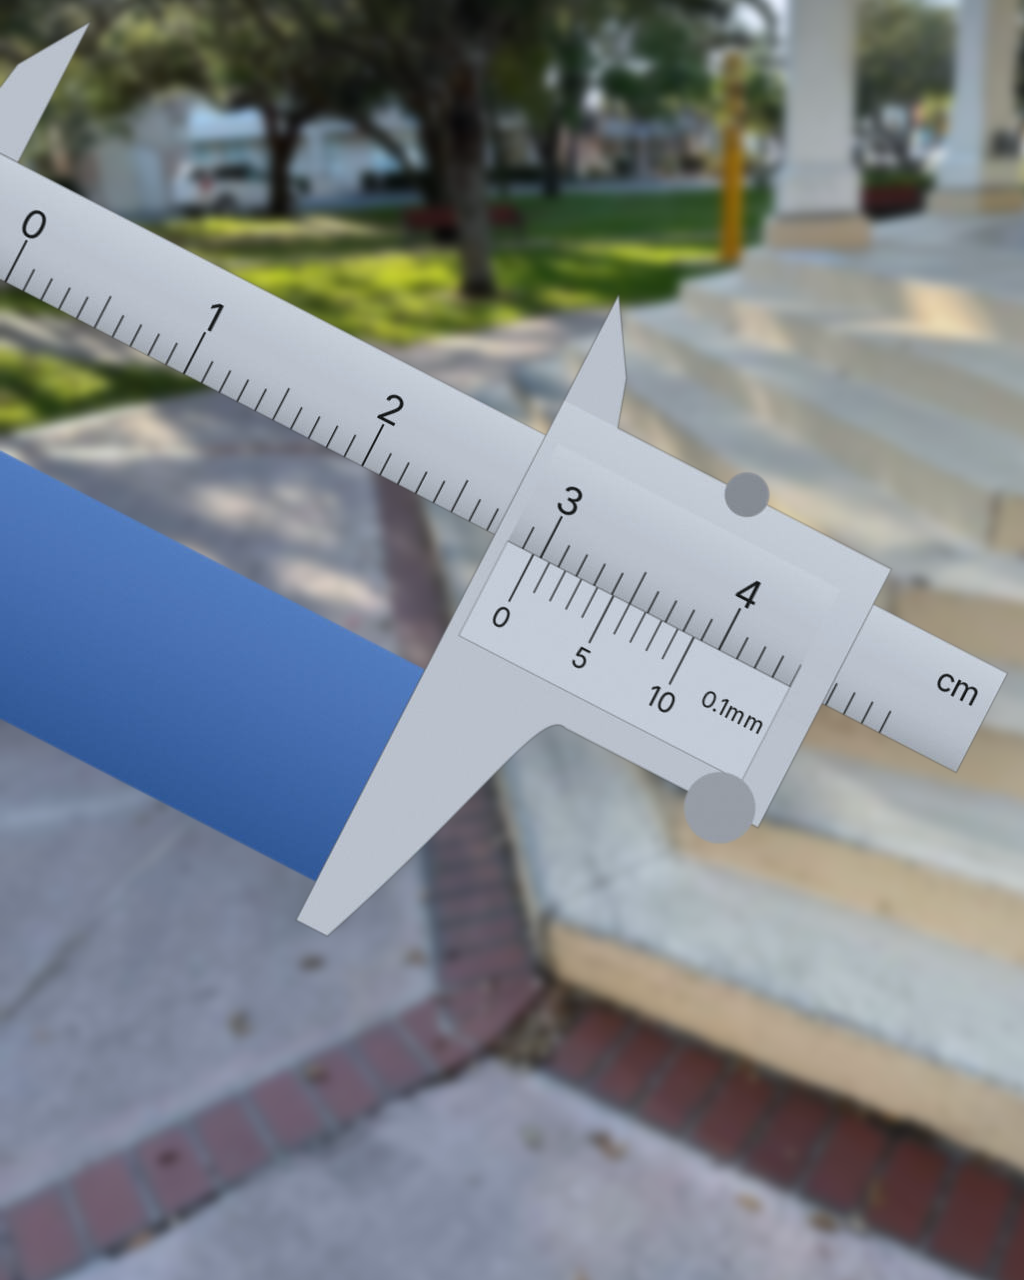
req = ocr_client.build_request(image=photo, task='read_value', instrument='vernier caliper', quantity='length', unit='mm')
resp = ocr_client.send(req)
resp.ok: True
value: 29.6 mm
